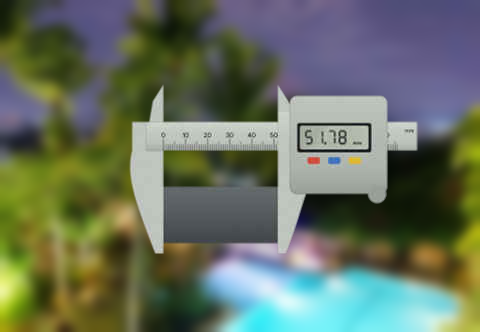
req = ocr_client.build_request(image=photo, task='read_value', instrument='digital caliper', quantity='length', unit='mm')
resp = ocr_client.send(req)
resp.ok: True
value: 51.78 mm
